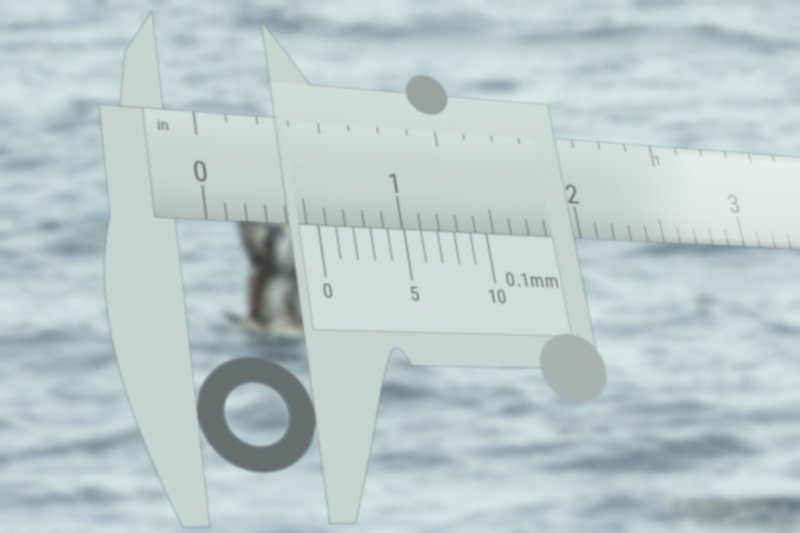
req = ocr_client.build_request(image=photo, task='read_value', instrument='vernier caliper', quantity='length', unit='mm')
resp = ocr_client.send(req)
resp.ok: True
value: 5.6 mm
